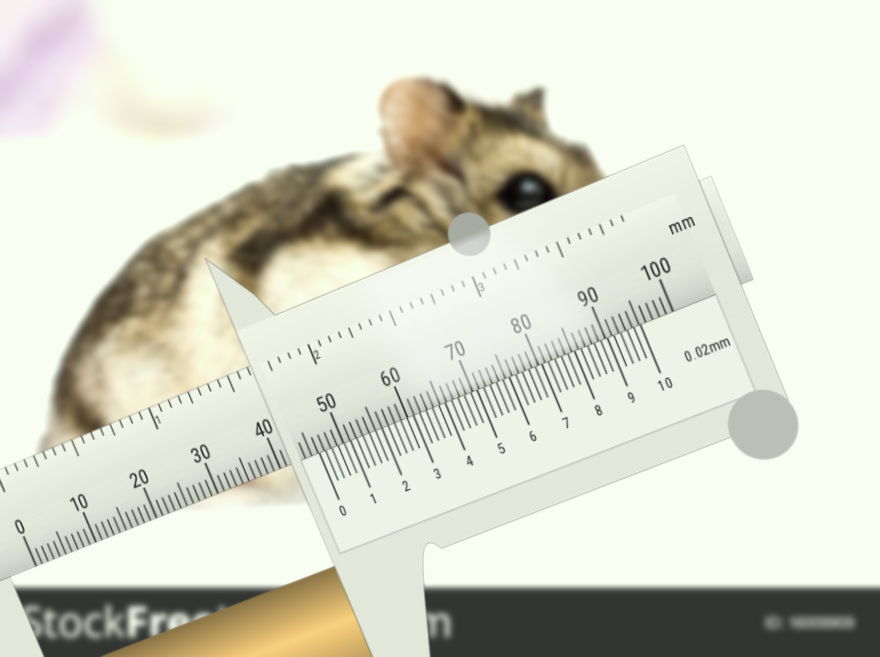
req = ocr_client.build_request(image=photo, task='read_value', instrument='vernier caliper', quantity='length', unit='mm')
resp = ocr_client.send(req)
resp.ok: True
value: 46.2 mm
